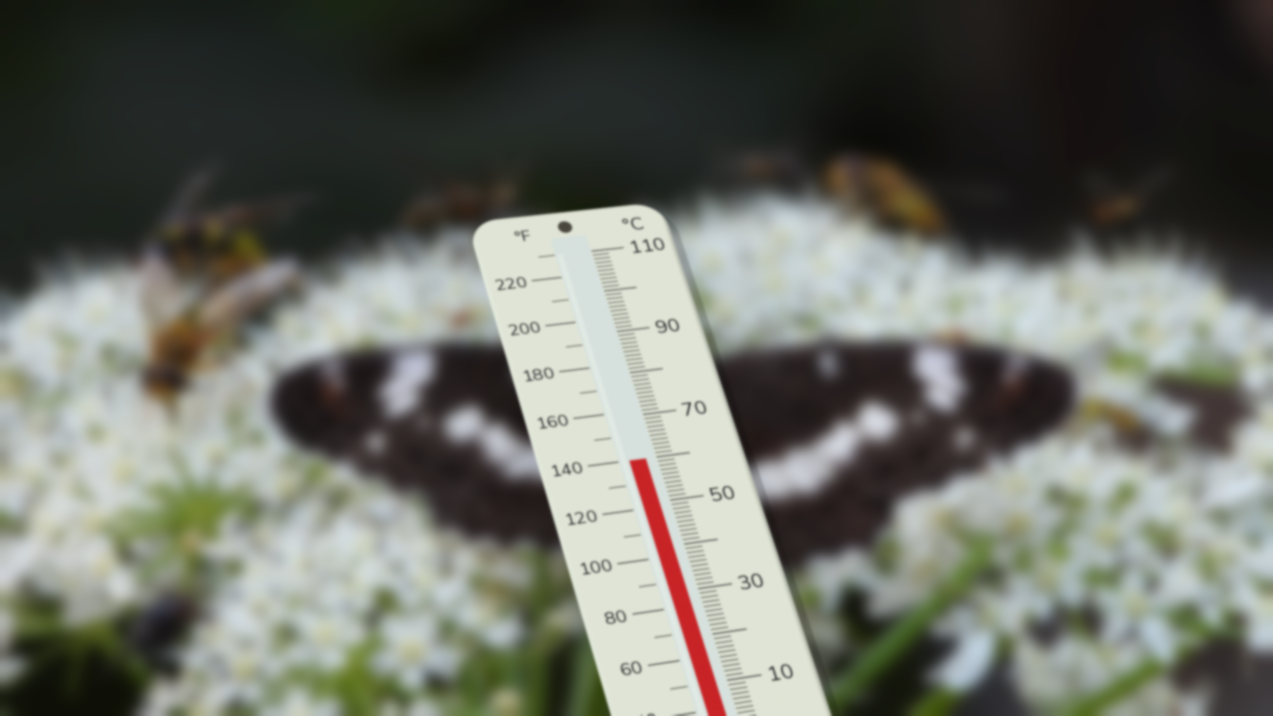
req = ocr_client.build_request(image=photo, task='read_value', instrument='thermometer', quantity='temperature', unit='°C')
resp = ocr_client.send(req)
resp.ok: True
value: 60 °C
